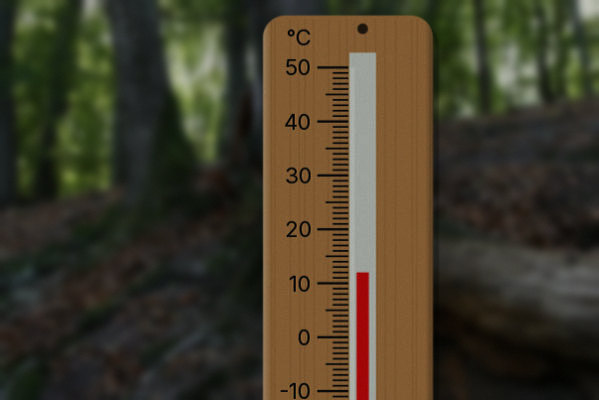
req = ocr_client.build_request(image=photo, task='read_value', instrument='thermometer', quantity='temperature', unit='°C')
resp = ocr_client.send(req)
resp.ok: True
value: 12 °C
